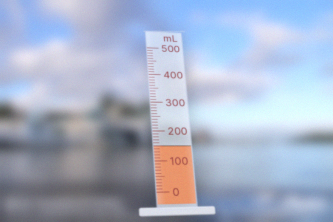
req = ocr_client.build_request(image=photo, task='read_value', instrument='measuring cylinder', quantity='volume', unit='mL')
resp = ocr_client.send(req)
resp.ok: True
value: 150 mL
